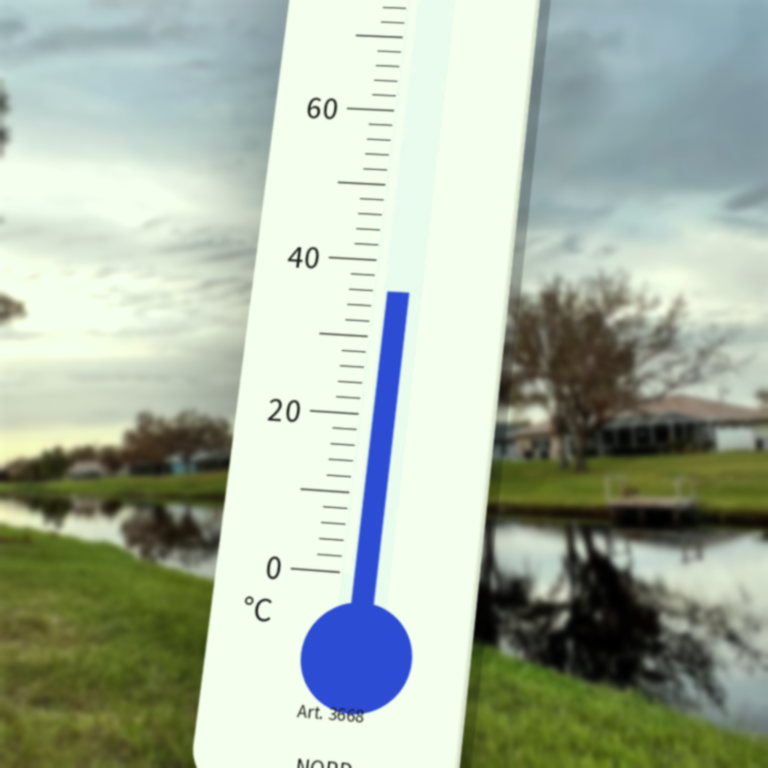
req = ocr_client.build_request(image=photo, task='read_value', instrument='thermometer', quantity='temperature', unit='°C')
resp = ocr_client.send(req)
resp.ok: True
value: 36 °C
